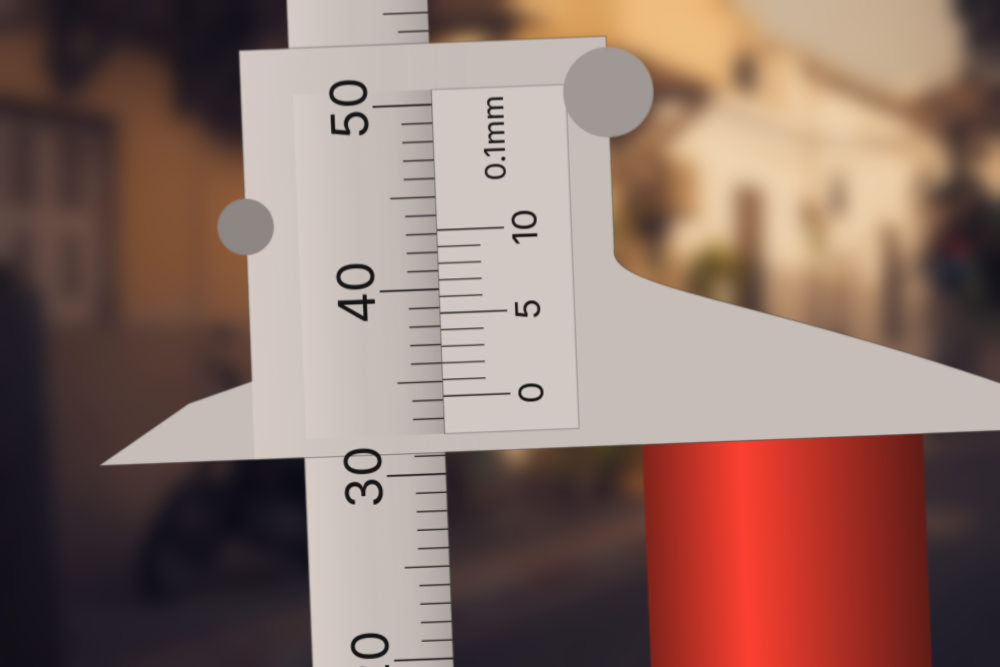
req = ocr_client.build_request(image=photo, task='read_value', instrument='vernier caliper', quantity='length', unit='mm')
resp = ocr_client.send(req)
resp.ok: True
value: 34.2 mm
